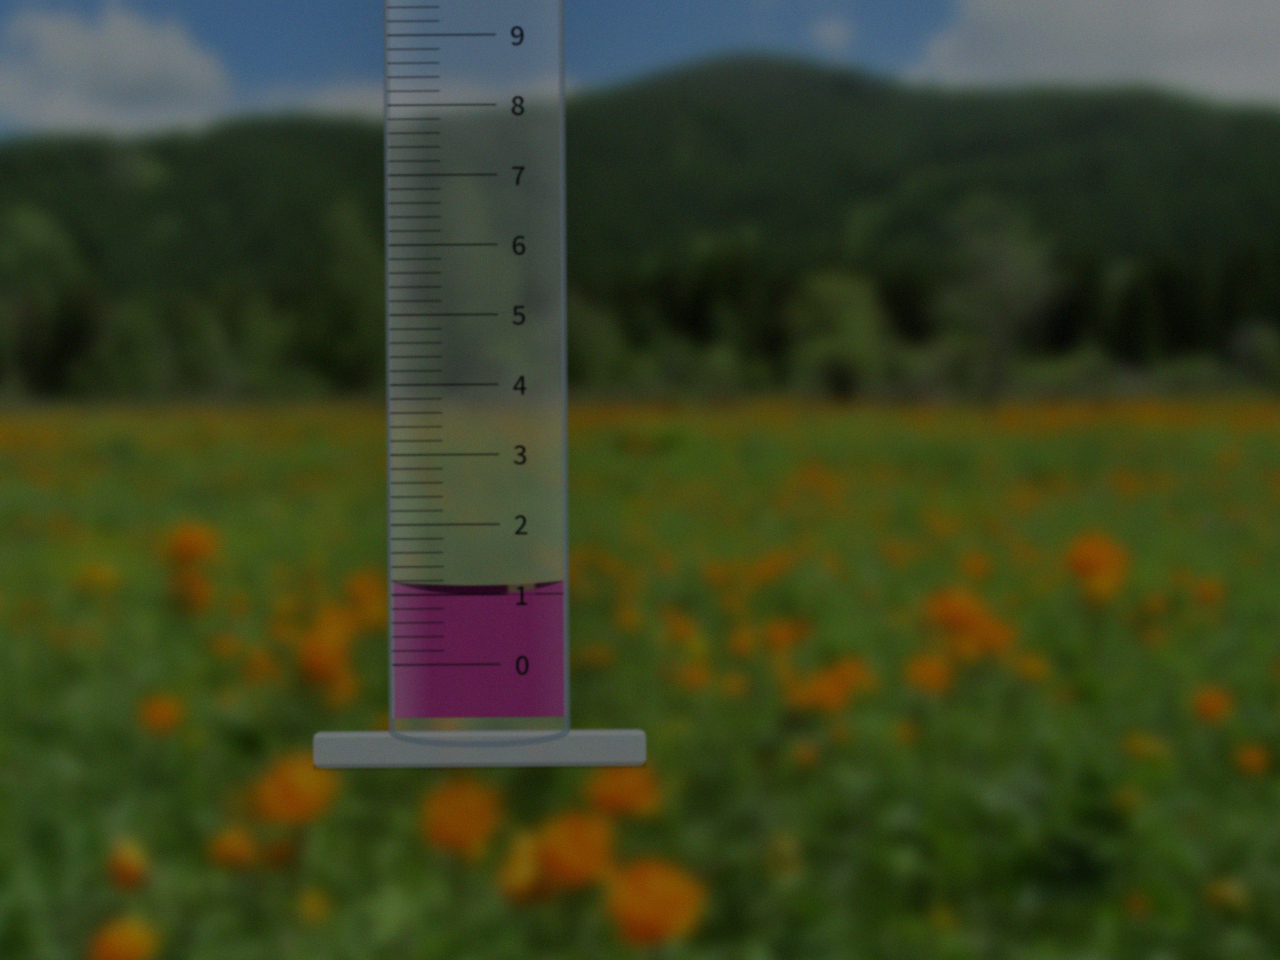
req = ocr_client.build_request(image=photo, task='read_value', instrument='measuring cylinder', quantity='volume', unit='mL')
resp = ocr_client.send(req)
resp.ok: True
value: 1 mL
